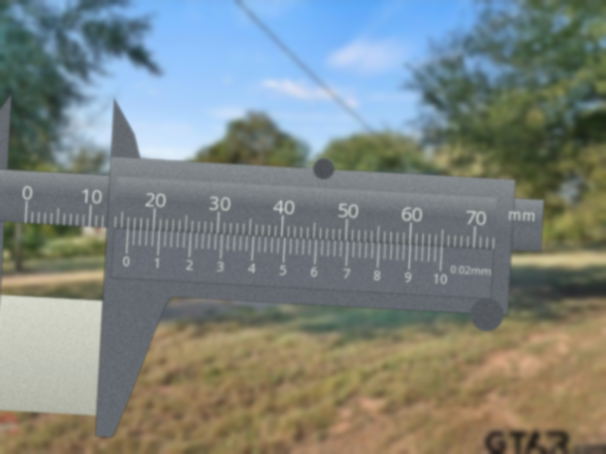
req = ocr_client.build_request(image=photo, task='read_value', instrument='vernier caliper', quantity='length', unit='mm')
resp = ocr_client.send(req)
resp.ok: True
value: 16.0 mm
